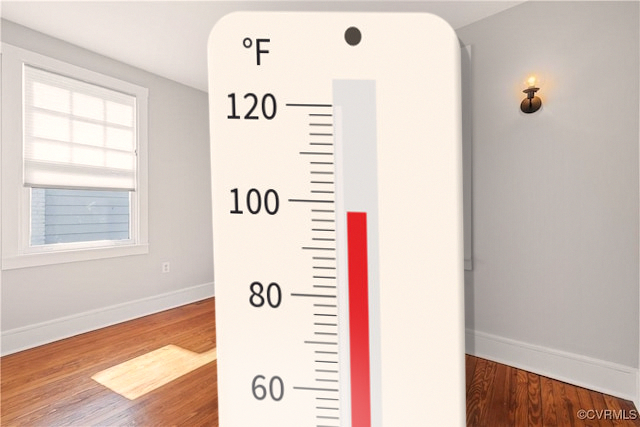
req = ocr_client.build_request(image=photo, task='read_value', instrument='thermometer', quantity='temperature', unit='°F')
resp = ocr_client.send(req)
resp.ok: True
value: 98 °F
